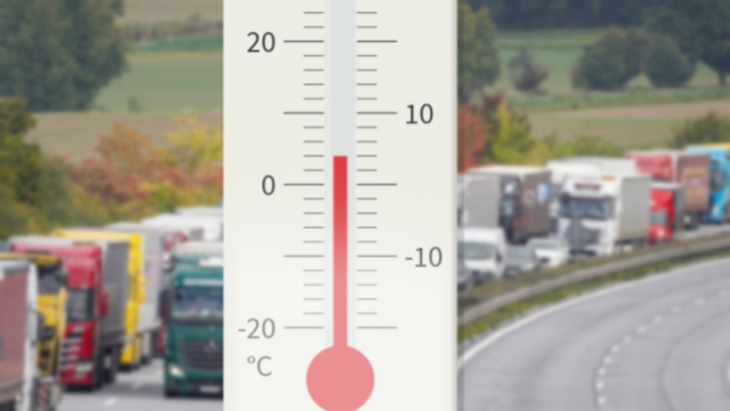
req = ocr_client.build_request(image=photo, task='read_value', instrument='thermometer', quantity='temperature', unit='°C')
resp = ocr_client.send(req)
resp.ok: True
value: 4 °C
